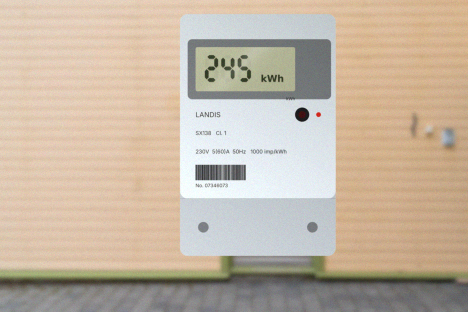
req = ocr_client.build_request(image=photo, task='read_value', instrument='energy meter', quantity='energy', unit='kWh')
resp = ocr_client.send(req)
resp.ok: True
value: 245 kWh
